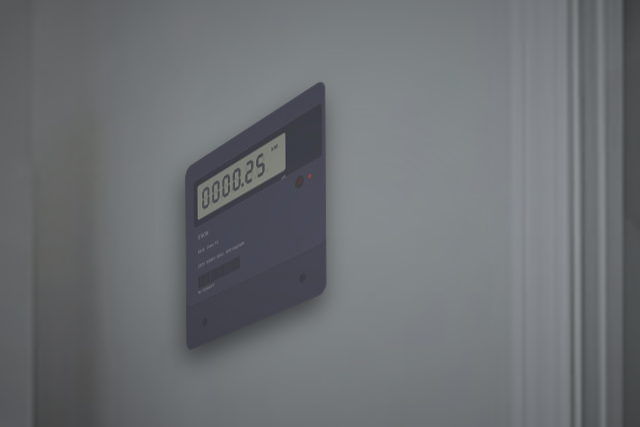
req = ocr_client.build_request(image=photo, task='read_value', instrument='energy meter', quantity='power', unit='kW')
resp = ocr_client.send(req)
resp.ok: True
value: 0.25 kW
